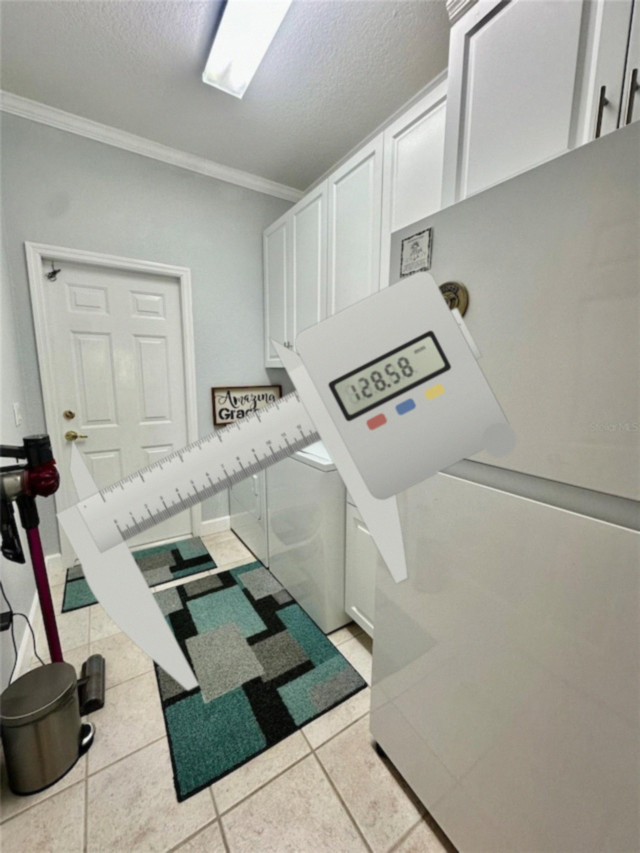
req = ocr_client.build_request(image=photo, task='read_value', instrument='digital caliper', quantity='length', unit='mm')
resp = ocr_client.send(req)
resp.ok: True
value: 128.58 mm
